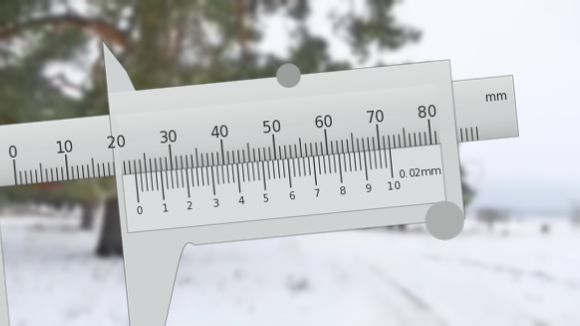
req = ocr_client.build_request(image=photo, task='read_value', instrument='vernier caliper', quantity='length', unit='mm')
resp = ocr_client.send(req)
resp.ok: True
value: 23.0 mm
